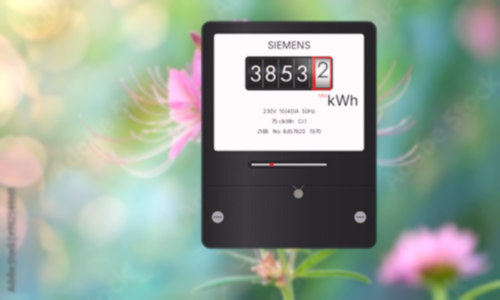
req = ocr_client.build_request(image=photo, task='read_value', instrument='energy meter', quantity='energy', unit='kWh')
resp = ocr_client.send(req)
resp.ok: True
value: 3853.2 kWh
